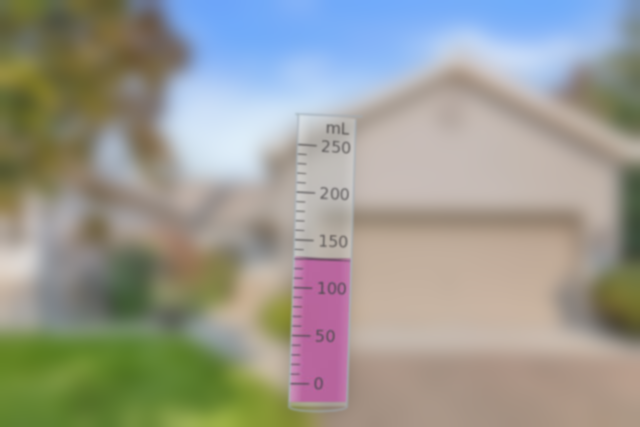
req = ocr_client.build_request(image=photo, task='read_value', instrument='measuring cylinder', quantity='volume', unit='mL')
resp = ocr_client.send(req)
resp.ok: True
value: 130 mL
